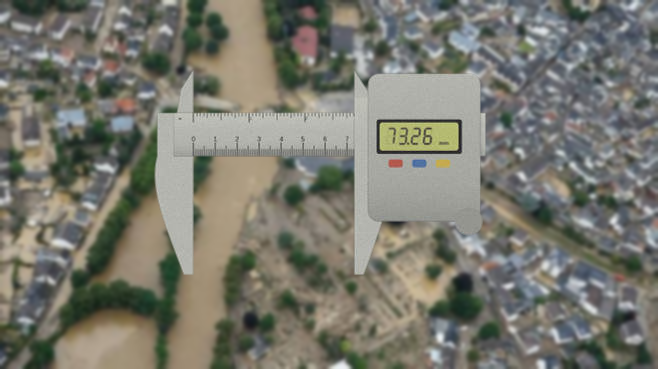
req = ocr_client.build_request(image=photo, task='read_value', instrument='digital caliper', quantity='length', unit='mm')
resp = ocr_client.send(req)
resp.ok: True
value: 73.26 mm
